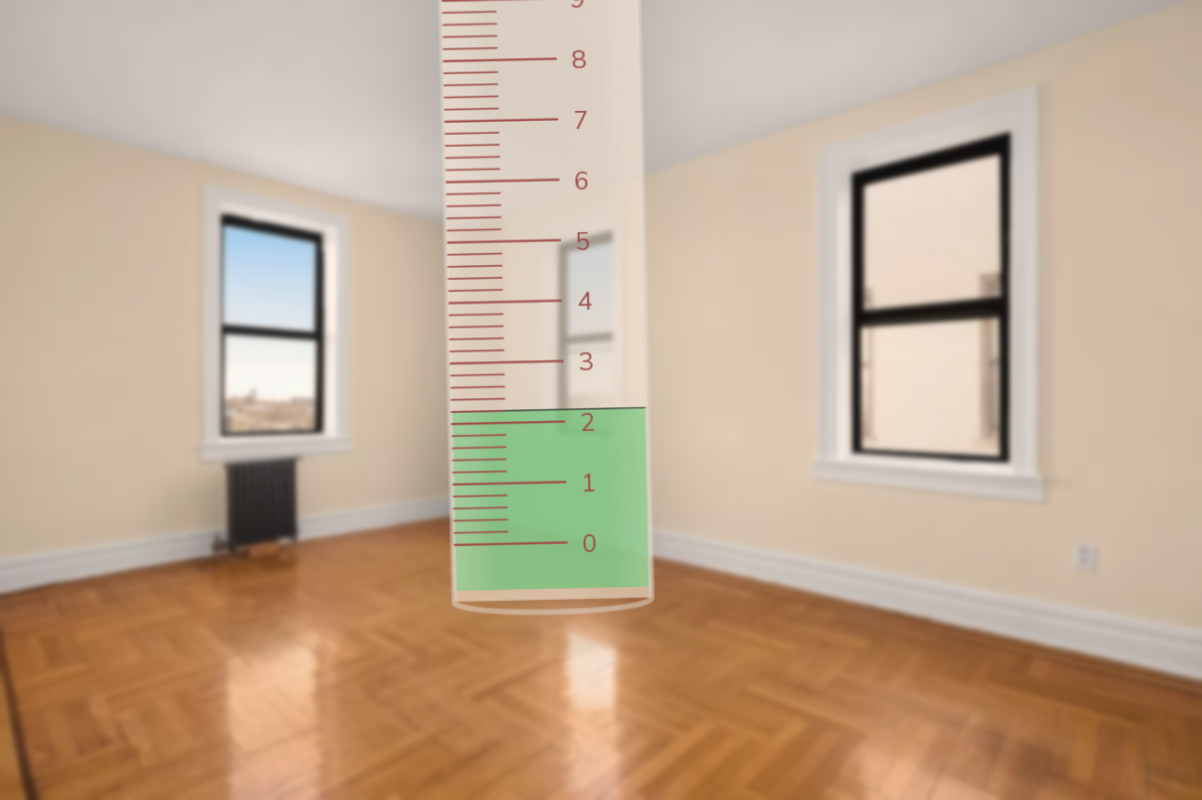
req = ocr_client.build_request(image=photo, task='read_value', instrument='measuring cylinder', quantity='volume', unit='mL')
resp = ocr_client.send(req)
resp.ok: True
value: 2.2 mL
